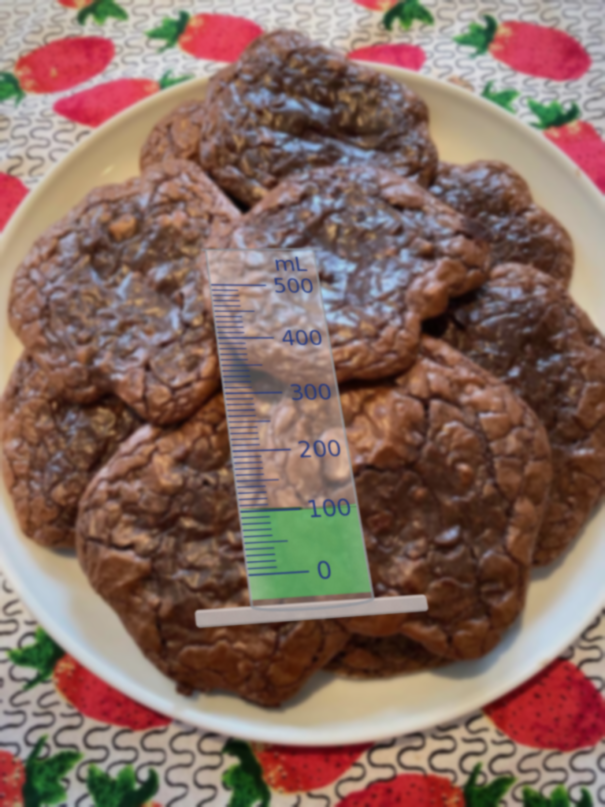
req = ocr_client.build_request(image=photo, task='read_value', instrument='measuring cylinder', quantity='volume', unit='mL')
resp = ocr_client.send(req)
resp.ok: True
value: 100 mL
